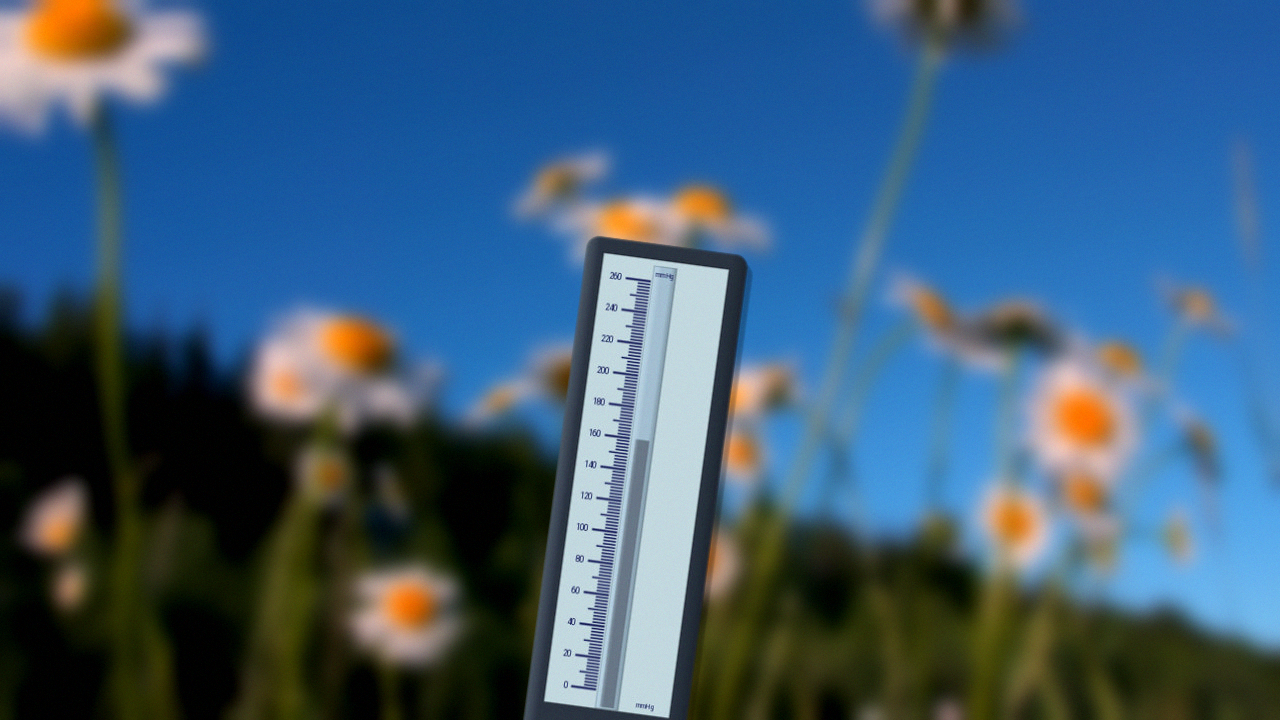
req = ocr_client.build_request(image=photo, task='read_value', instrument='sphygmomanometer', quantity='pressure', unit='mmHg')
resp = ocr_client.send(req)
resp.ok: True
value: 160 mmHg
